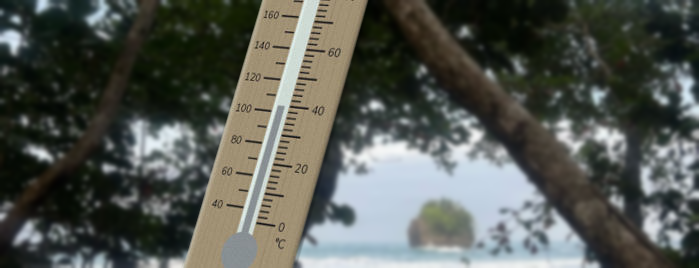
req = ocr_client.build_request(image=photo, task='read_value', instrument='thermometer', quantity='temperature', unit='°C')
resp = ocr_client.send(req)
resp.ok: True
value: 40 °C
